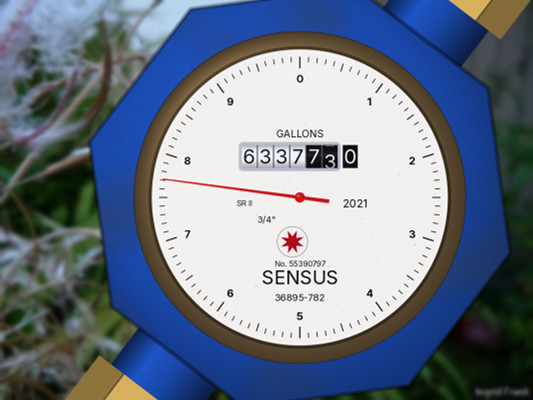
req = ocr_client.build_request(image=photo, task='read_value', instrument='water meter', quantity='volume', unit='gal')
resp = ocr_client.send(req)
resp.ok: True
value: 6337727.7 gal
